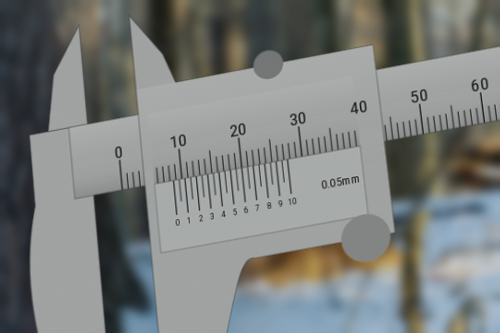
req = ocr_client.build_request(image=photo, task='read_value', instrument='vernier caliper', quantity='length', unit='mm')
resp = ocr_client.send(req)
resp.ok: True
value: 8.6 mm
